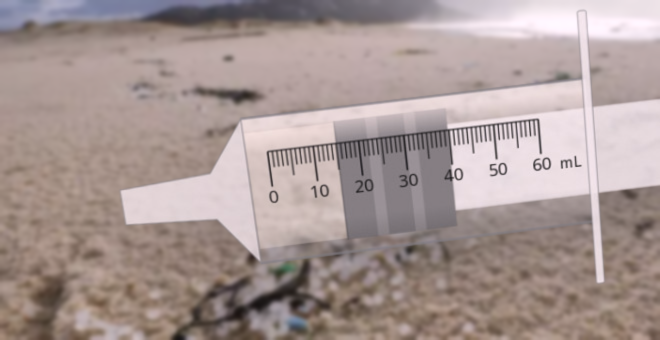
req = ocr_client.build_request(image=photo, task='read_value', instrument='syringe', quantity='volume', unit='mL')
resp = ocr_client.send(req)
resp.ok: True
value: 15 mL
